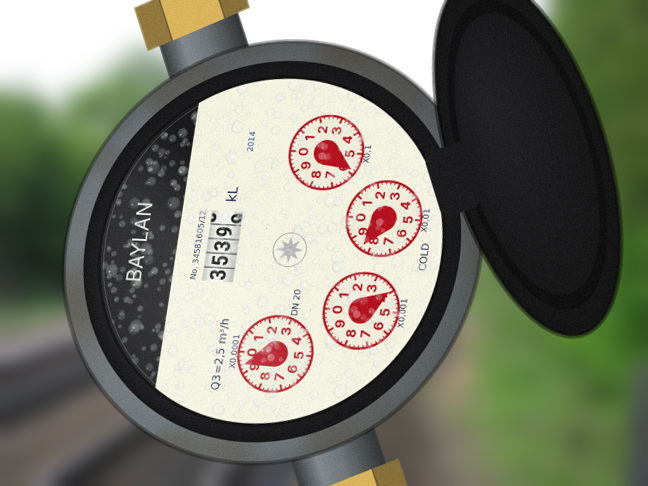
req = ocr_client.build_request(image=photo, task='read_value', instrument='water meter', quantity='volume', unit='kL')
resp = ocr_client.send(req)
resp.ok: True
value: 35398.5839 kL
